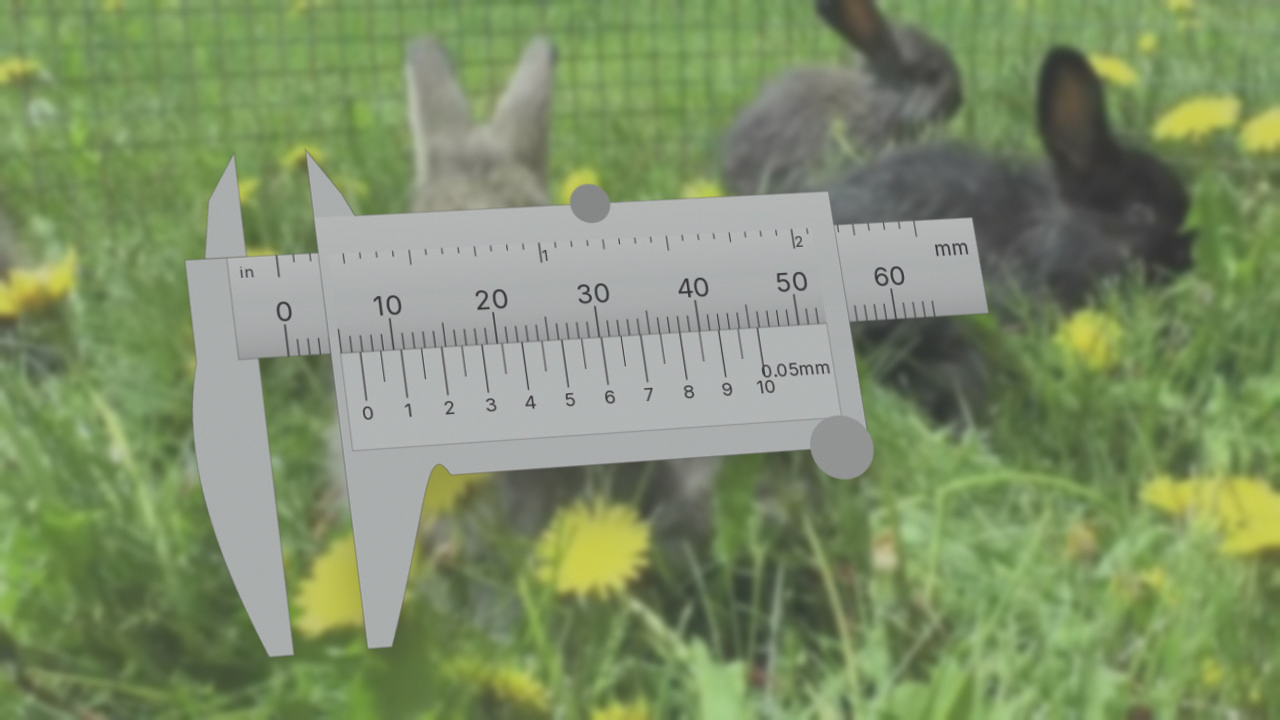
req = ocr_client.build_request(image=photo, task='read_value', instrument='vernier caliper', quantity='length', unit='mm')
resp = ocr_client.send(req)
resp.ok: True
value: 6.8 mm
